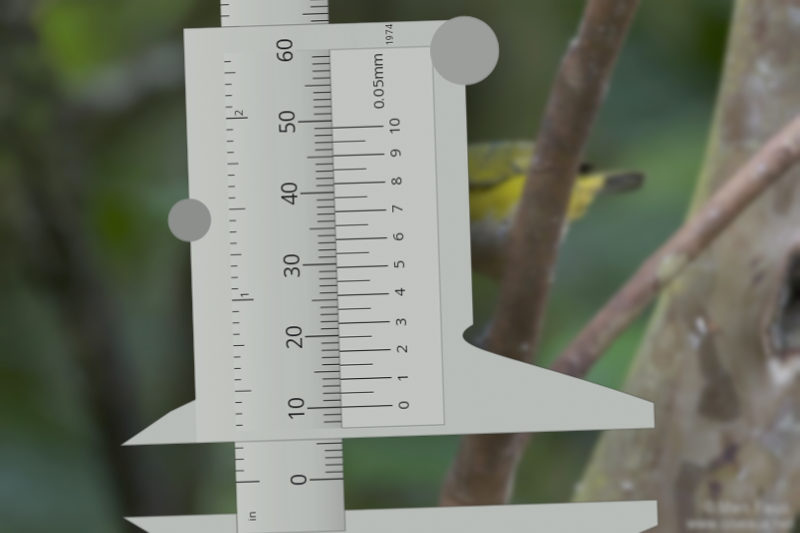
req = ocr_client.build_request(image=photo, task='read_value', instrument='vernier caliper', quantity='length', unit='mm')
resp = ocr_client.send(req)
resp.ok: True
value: 10.0 mm
